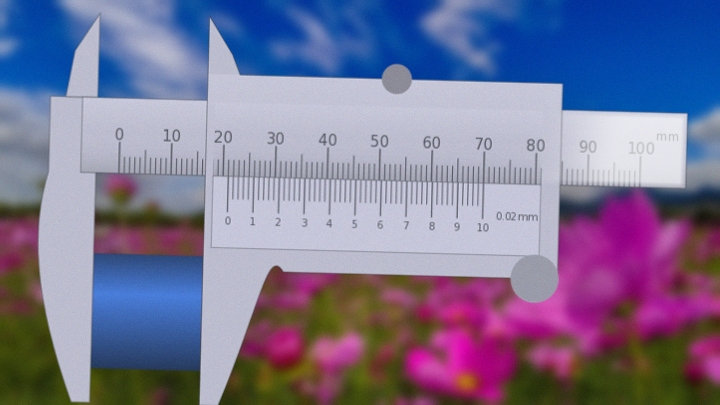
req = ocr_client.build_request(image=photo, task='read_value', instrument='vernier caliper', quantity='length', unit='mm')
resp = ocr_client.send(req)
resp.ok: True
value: 21.0 mm
